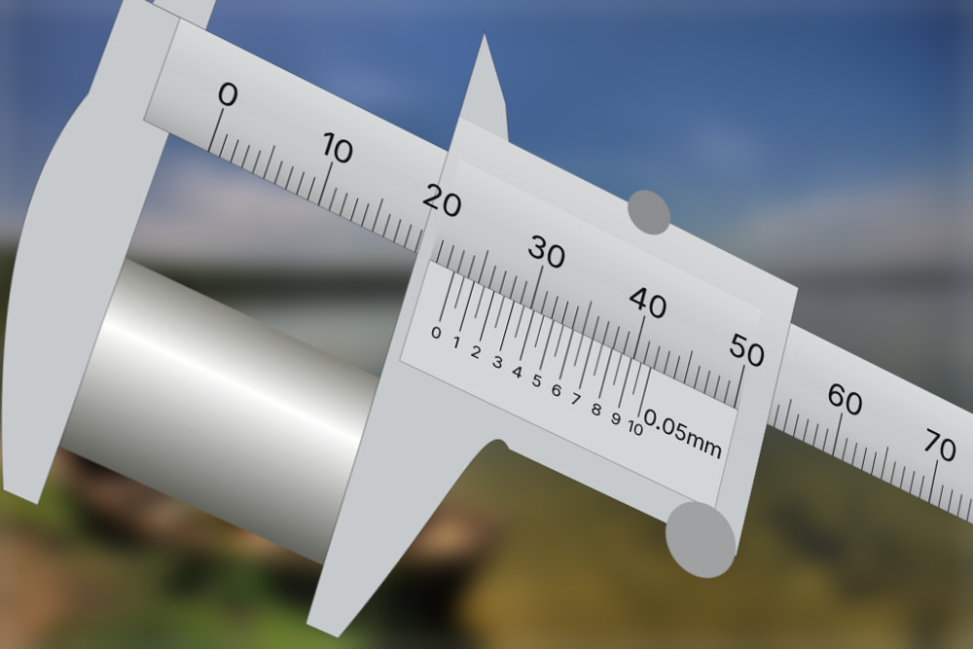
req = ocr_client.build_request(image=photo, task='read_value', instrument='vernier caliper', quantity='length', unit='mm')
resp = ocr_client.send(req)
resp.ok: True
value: 22.7 mm
